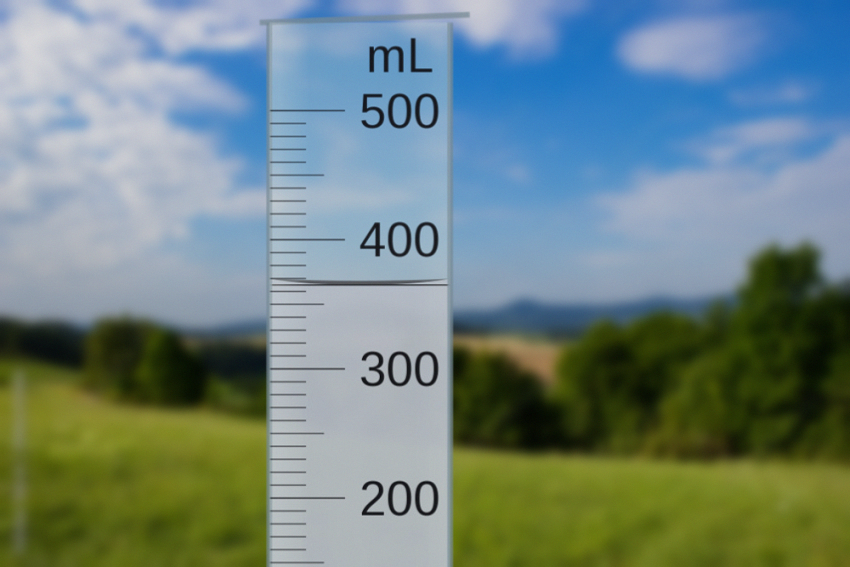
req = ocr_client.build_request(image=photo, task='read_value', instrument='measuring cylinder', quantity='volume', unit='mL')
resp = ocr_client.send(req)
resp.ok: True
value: 365 mL
